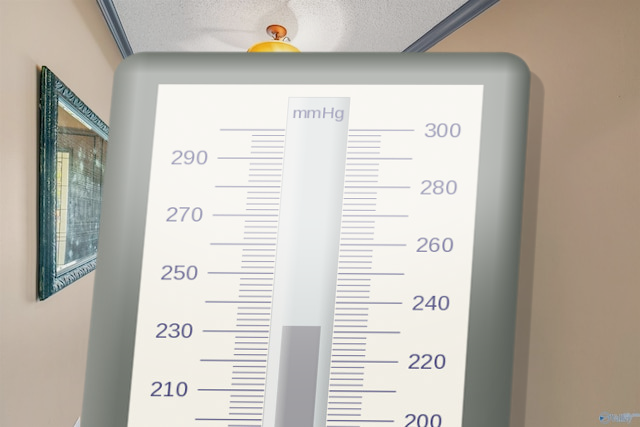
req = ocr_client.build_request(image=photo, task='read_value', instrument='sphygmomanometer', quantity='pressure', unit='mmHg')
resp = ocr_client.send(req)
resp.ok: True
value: 232 mmHg
